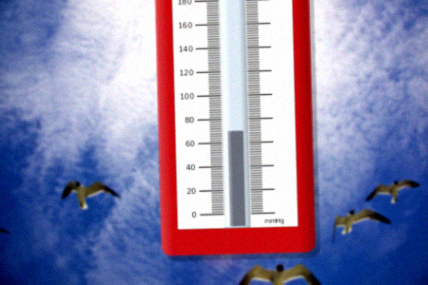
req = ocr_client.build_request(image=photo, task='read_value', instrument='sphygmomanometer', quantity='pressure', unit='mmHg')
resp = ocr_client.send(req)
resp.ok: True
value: 70 mmHg
